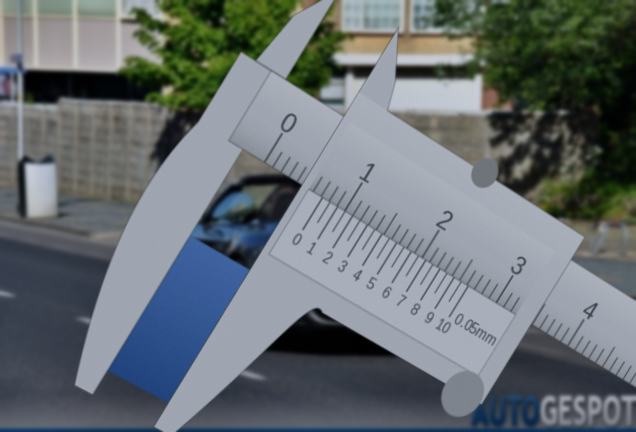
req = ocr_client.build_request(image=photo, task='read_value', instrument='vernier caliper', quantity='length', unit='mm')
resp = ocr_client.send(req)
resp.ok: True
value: 7.2 mm
